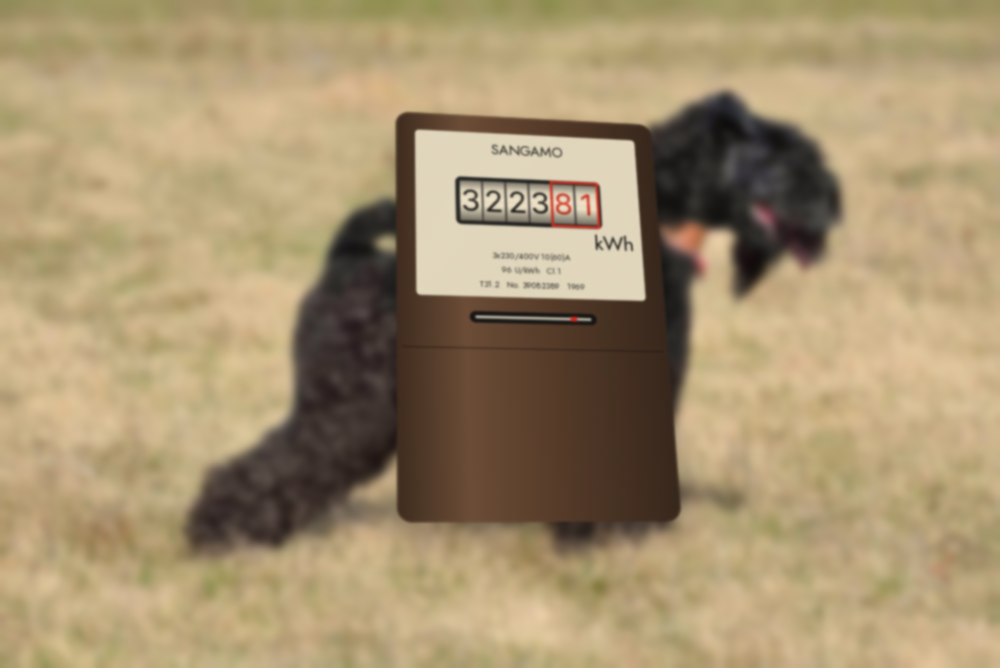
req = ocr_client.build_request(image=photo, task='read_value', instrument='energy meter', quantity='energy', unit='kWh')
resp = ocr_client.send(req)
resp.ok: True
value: 3223.81 kWh
